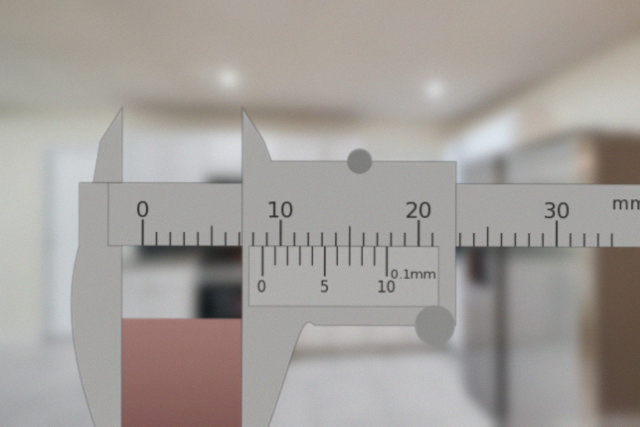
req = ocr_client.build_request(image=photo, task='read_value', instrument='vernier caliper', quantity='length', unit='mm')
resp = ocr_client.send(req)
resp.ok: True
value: 8.7 mm
